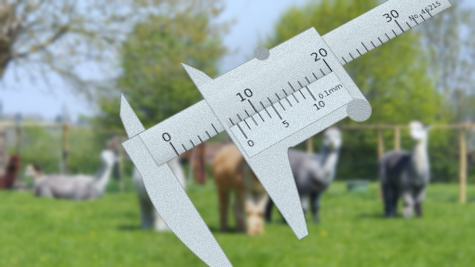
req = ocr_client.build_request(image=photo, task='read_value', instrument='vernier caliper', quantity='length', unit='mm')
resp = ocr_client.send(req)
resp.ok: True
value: 7.4 mm
